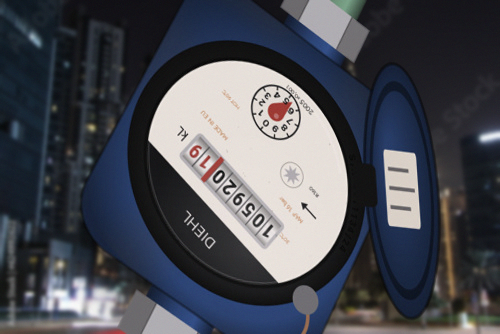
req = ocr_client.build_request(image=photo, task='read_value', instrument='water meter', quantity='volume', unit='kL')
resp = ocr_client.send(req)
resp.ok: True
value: 105920.195 kL
